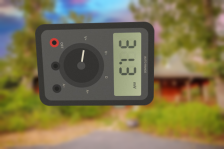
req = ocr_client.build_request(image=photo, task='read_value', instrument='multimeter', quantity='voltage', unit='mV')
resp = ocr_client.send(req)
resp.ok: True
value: 31.3 mV
